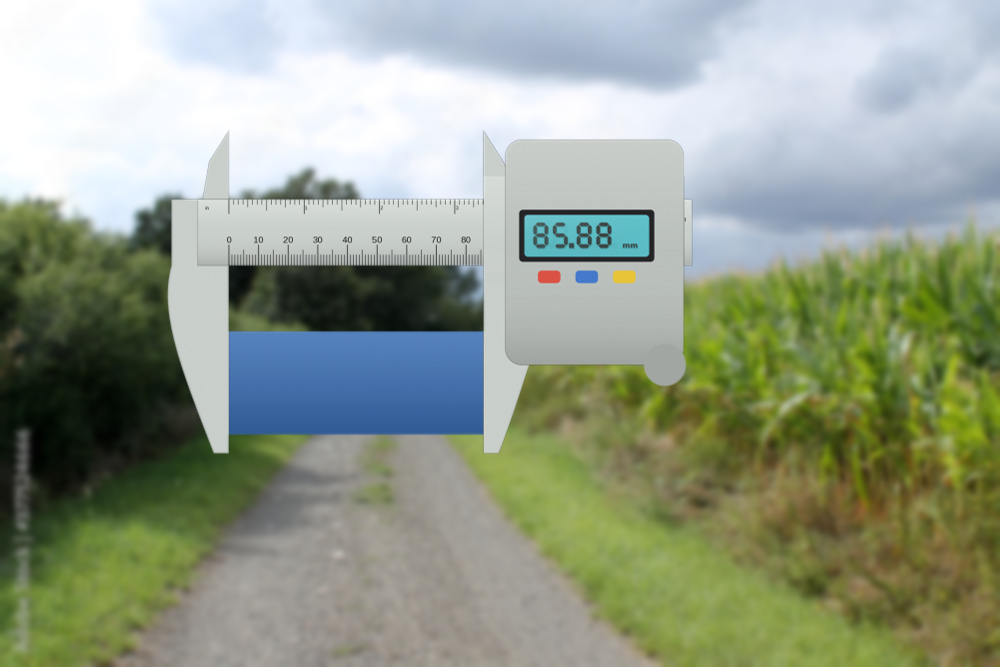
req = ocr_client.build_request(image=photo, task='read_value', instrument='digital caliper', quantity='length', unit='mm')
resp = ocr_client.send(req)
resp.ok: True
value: 85.88 mm
